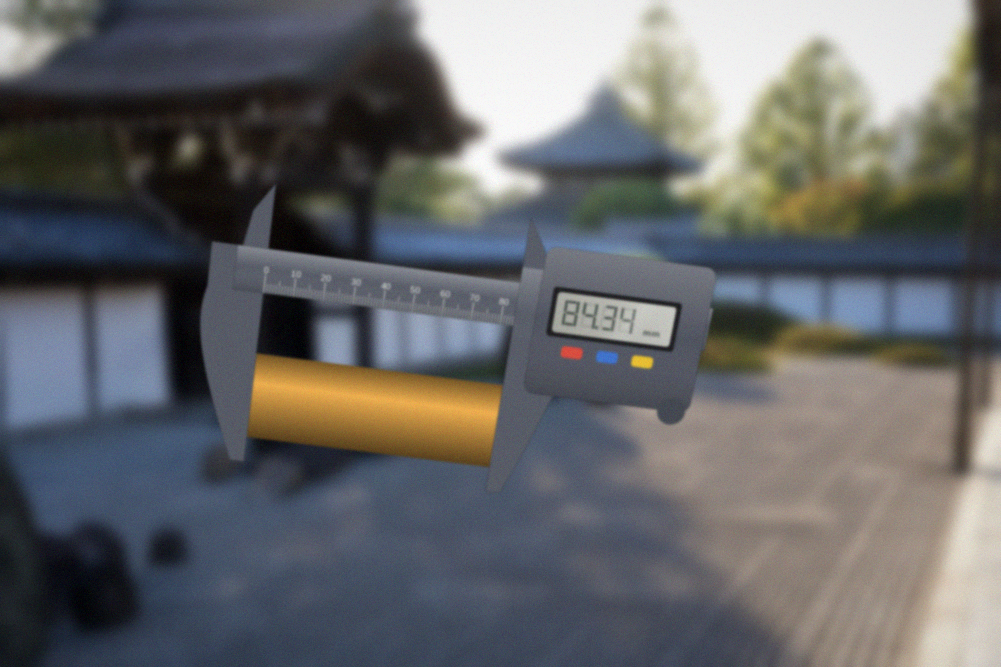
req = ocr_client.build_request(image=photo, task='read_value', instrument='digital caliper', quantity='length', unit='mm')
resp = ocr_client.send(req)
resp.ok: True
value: 84.34 mm
